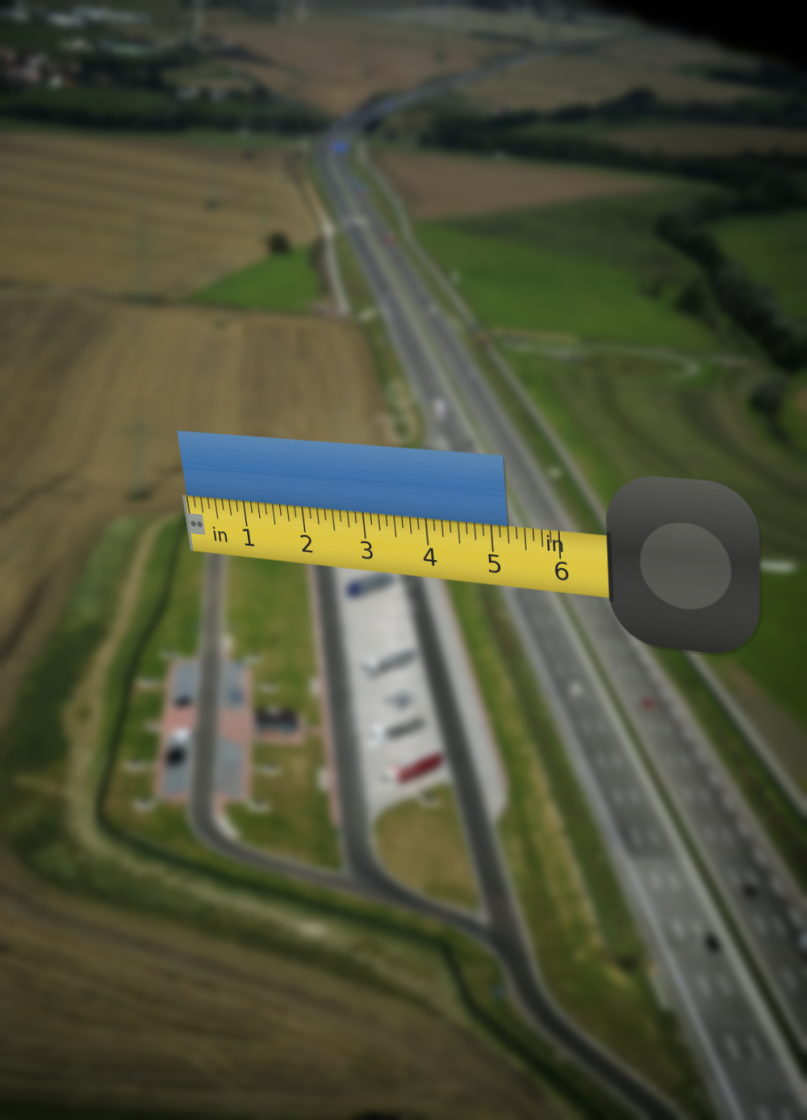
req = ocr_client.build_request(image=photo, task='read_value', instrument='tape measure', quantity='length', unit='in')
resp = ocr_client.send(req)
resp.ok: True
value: 5.25 in
